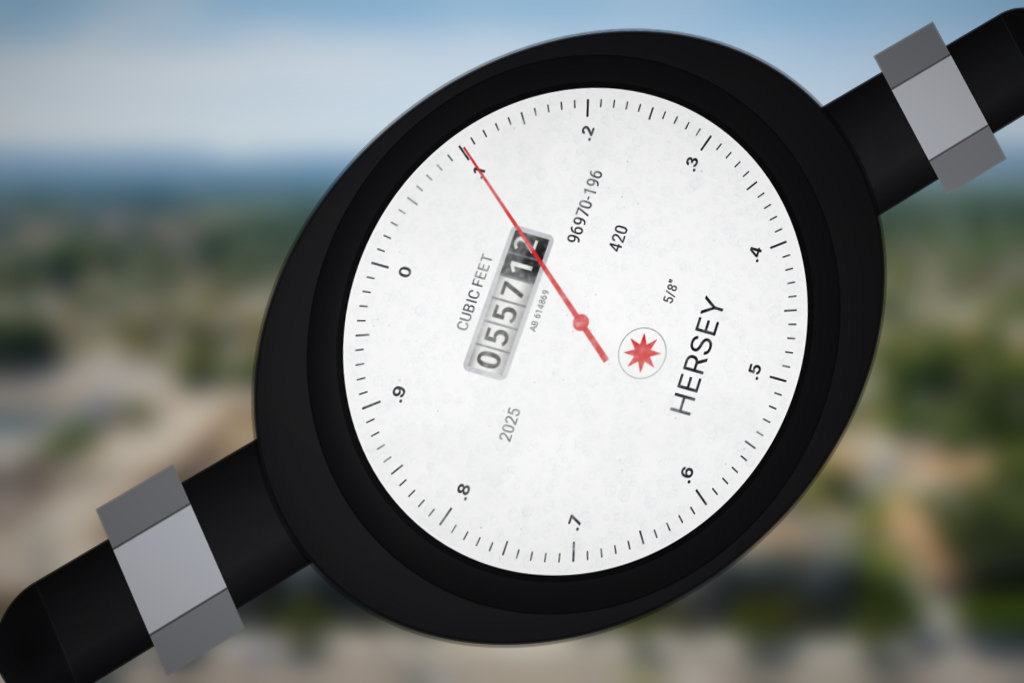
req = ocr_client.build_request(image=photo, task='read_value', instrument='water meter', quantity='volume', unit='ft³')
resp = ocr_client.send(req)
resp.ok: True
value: 55712.10 ft³
